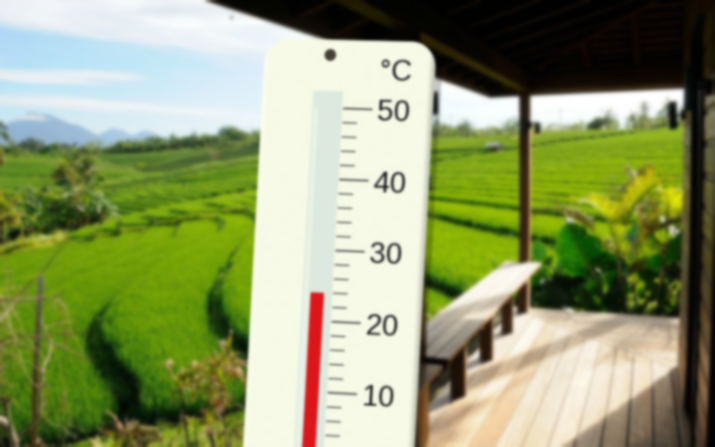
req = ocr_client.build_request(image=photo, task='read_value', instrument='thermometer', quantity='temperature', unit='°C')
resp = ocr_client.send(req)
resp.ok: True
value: 24 °C
